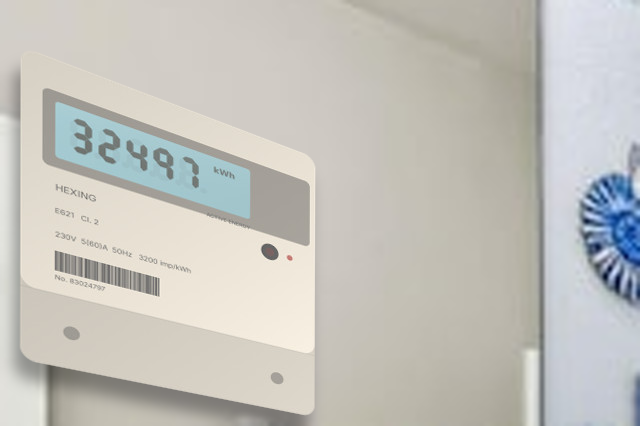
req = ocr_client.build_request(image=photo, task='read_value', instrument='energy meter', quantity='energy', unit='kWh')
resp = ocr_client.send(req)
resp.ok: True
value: 32497 kWh
